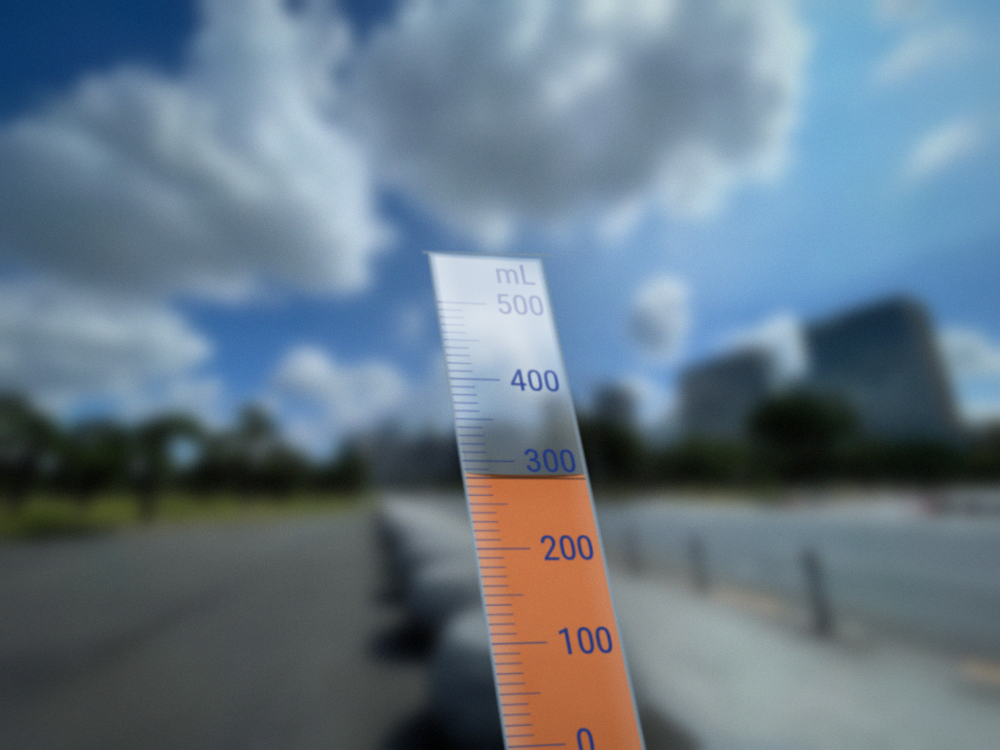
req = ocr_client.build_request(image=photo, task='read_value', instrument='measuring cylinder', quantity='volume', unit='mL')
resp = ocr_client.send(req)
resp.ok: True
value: 280 mL
